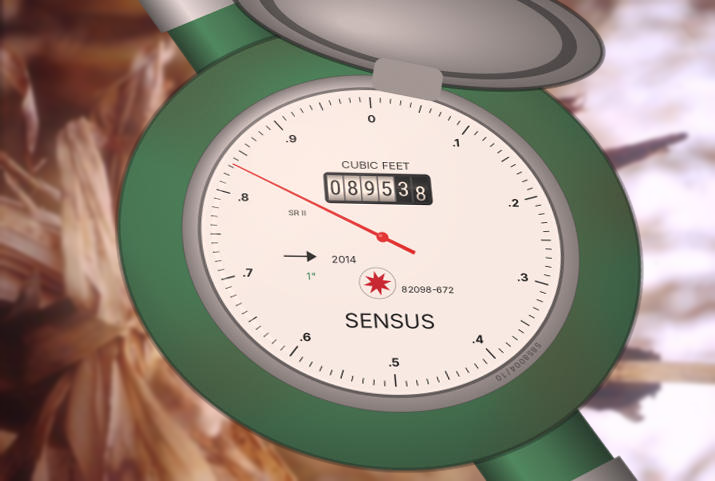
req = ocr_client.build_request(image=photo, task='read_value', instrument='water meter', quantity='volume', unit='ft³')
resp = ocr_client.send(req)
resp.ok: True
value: 89537.83 ft³
